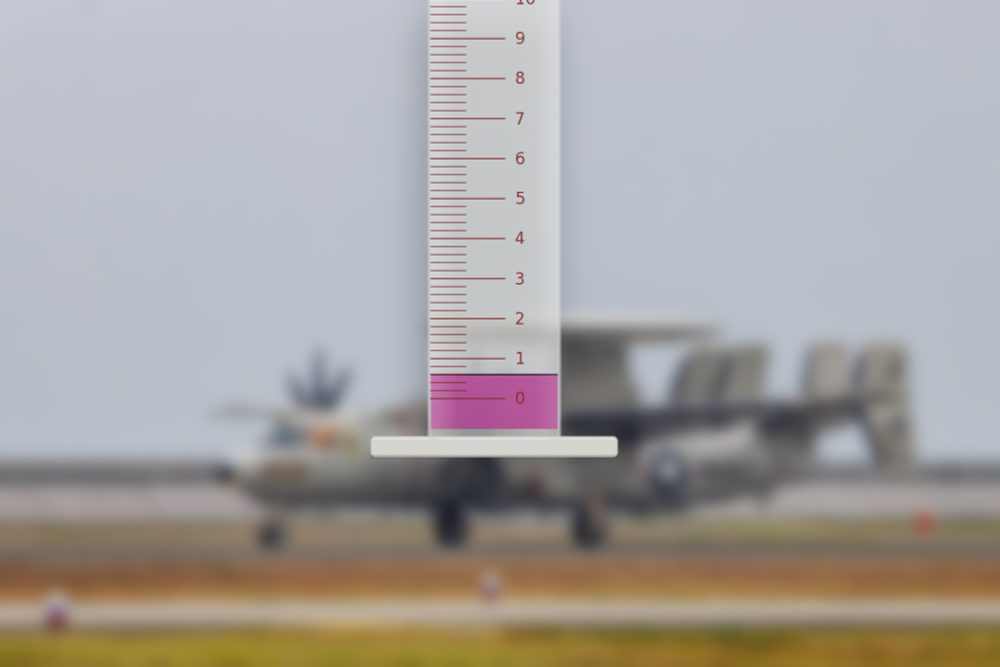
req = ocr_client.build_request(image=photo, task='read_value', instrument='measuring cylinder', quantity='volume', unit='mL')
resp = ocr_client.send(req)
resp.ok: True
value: 0.6 mL
